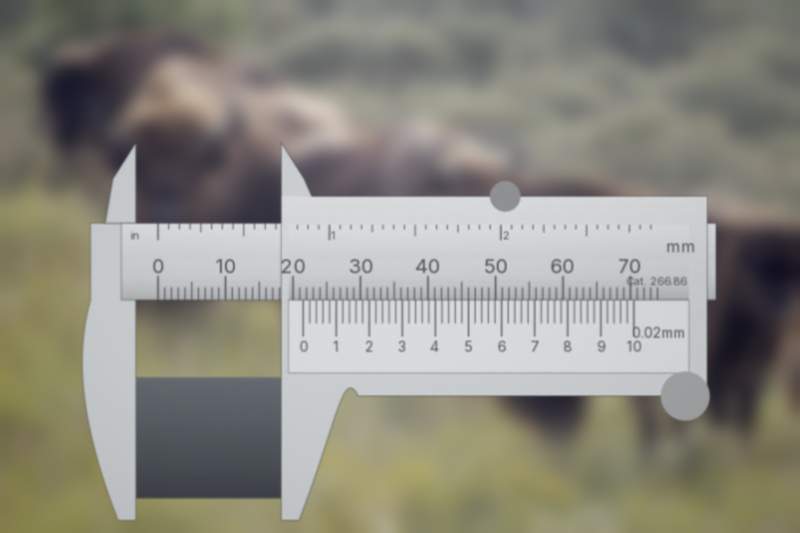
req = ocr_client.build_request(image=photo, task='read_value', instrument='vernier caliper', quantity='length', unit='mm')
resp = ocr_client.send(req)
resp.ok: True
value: 21.5 mm
